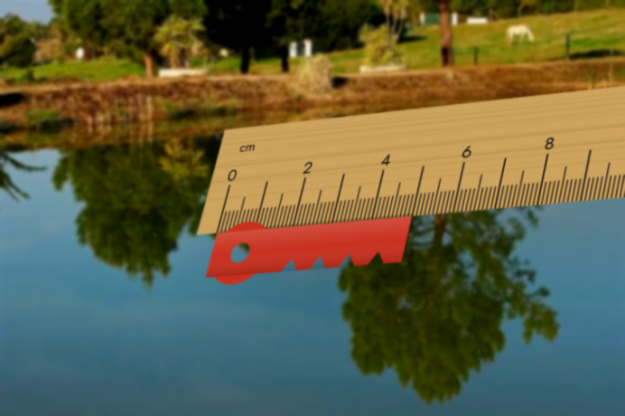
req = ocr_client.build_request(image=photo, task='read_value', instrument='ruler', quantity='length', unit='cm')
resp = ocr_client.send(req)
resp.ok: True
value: 5 cm
